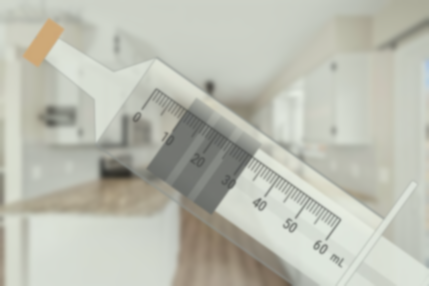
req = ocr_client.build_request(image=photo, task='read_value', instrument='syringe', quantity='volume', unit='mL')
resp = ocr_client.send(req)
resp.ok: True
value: 10 mL
